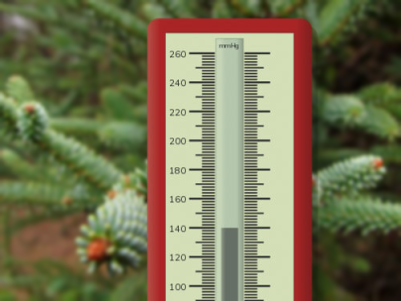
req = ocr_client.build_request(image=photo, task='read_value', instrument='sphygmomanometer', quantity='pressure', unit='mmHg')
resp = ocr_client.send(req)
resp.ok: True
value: 140 mmHg
